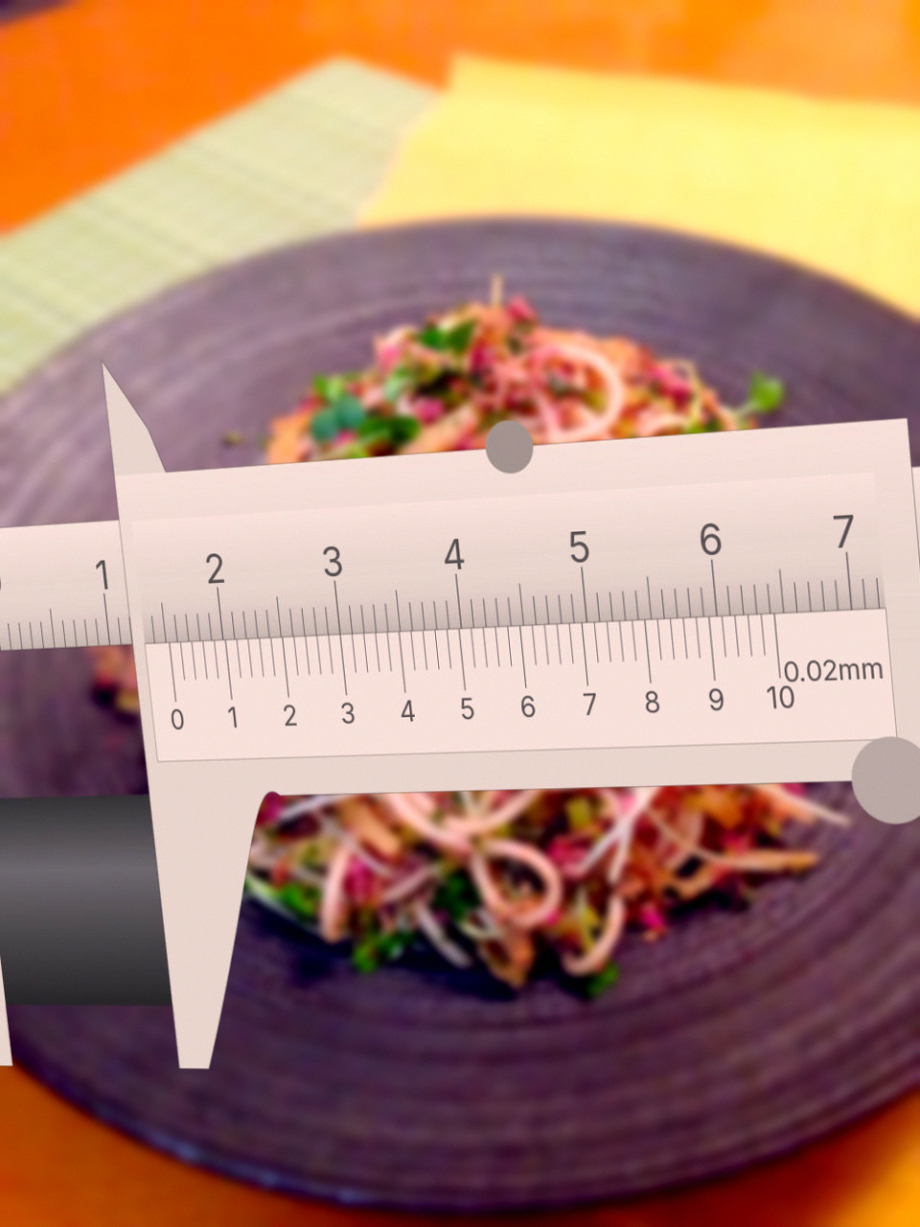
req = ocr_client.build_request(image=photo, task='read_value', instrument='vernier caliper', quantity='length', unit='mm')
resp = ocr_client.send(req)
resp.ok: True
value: 15.3 mm
